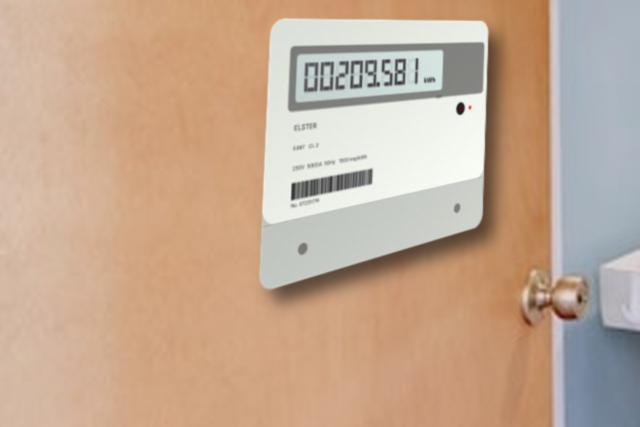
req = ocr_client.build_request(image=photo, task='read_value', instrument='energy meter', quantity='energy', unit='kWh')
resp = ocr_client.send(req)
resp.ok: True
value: 209.581 kWh
